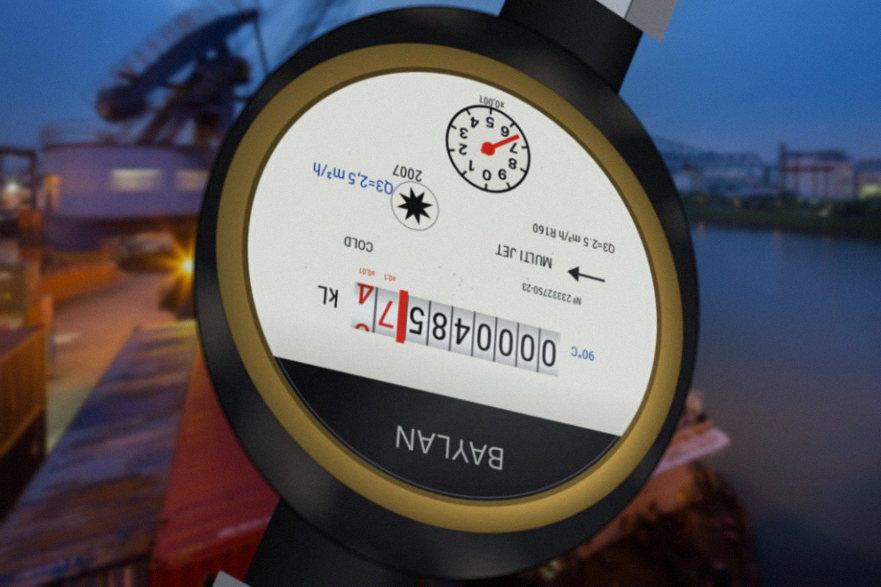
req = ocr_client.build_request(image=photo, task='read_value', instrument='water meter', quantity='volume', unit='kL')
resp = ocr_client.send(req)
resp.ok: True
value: 485.736 kL
